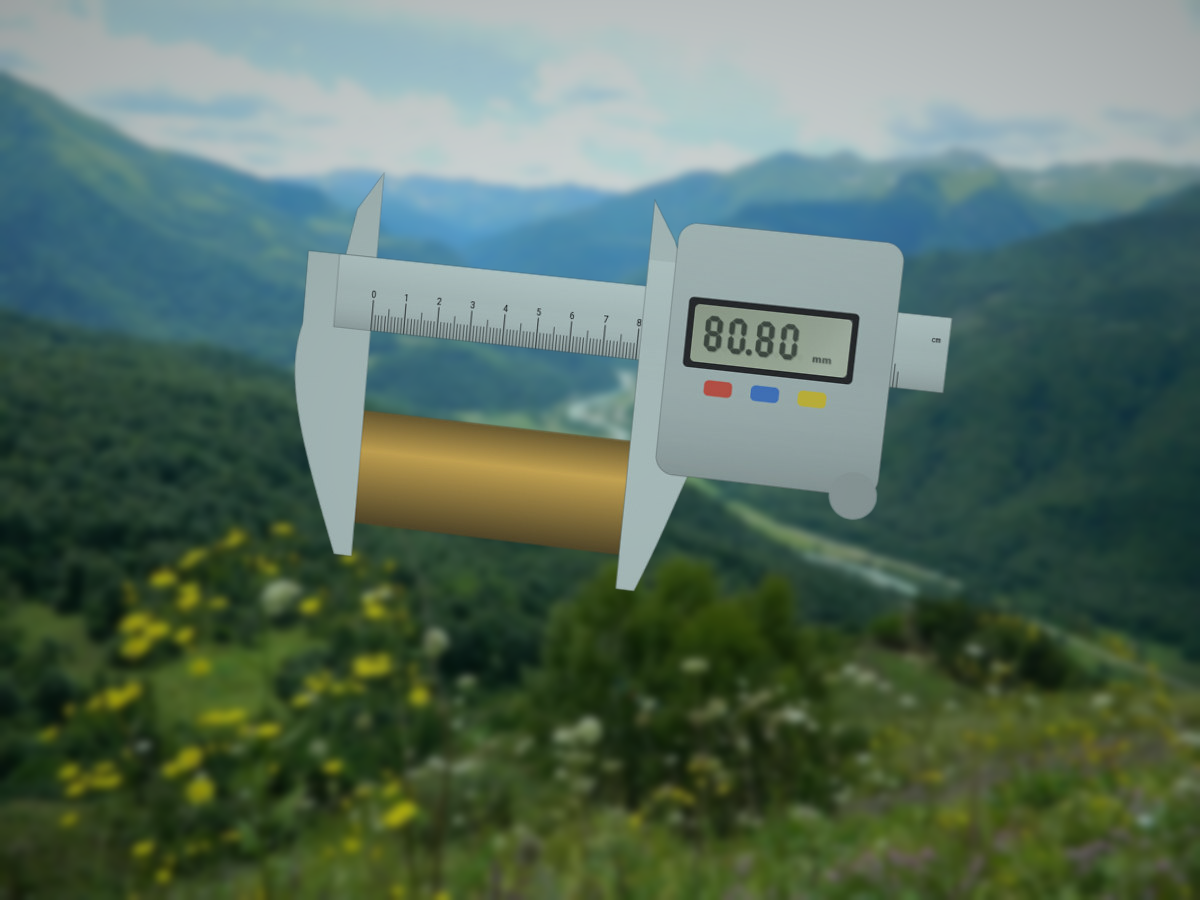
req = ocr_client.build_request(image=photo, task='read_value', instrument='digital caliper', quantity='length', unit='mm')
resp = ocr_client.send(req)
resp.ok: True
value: 80.80 mm
